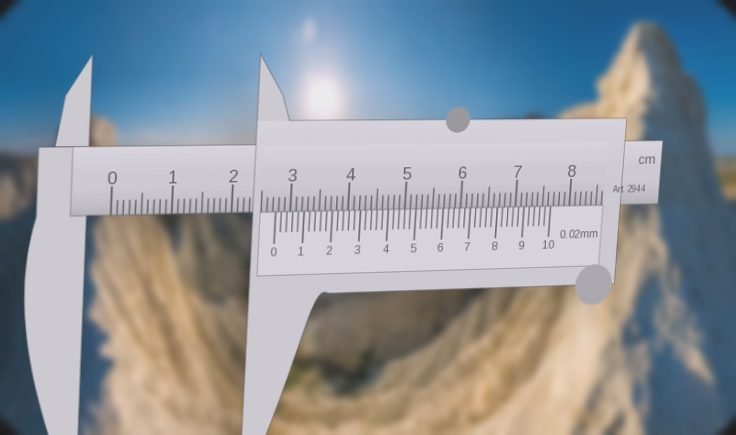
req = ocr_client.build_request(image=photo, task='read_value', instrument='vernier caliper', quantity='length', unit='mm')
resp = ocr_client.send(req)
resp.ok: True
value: 27.5 mm
